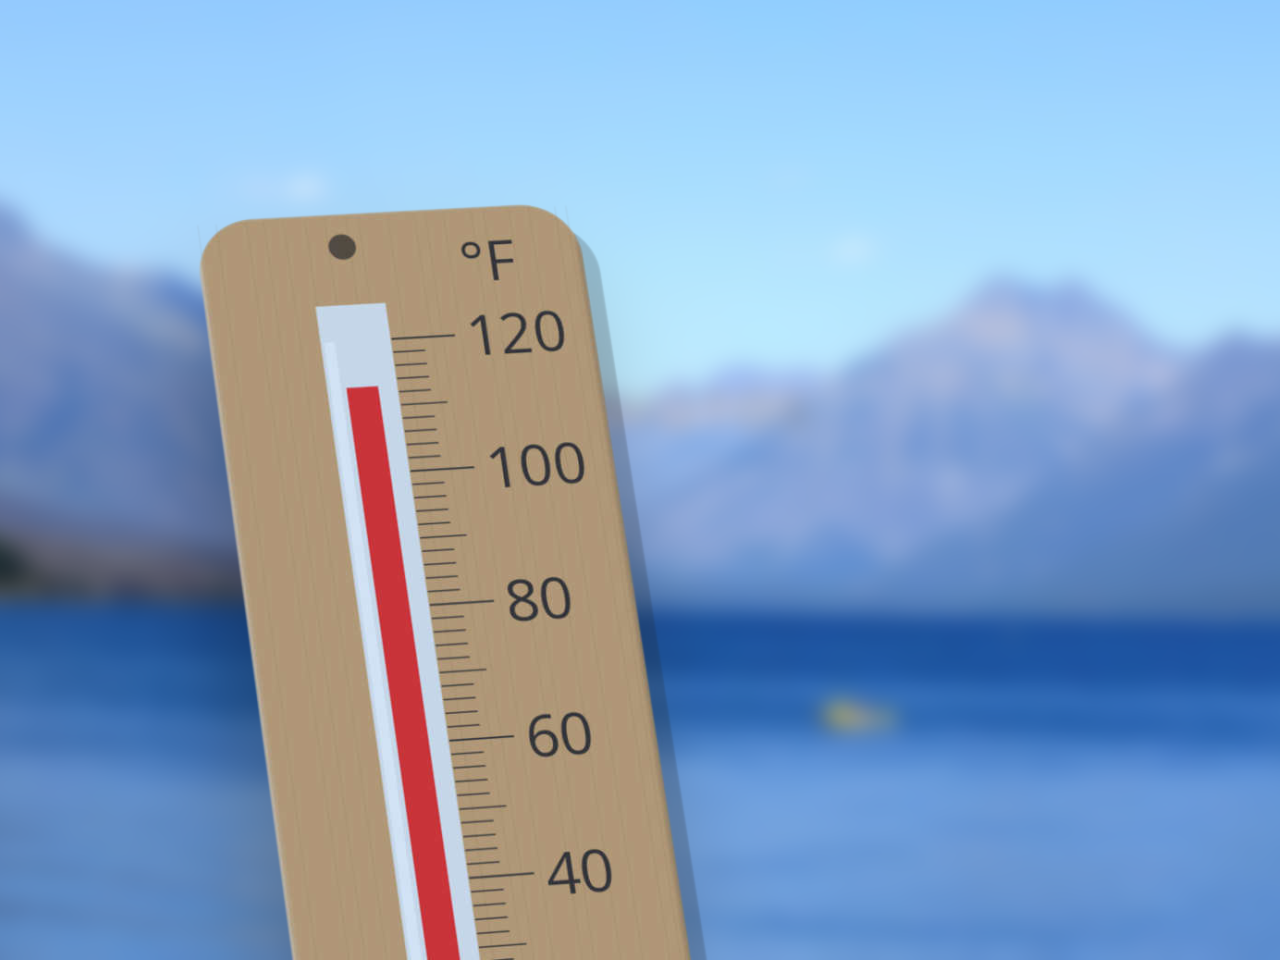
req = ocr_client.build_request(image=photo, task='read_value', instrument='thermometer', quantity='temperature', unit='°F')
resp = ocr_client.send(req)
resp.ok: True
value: 113 °F
